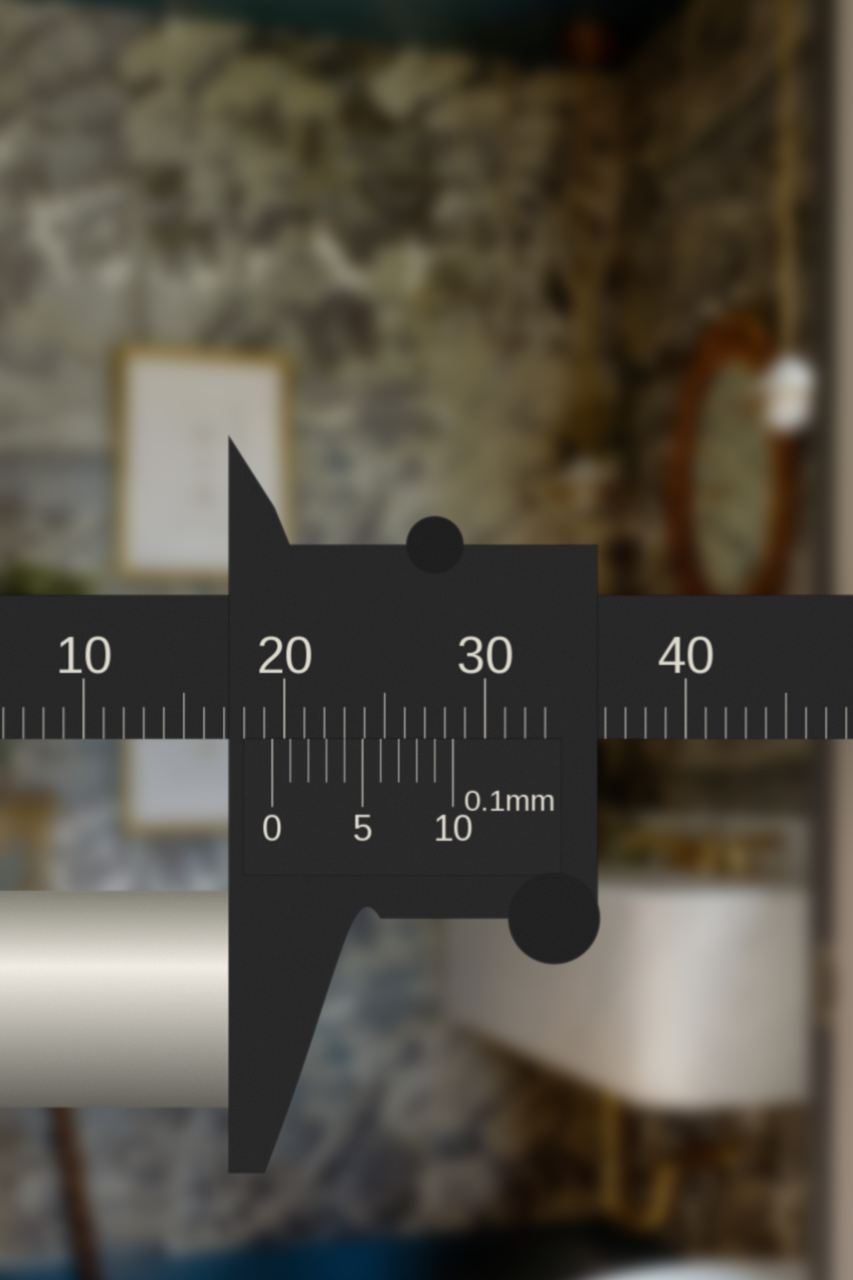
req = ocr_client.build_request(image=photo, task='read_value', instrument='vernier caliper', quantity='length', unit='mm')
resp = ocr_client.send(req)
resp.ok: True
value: 19.4 mm
